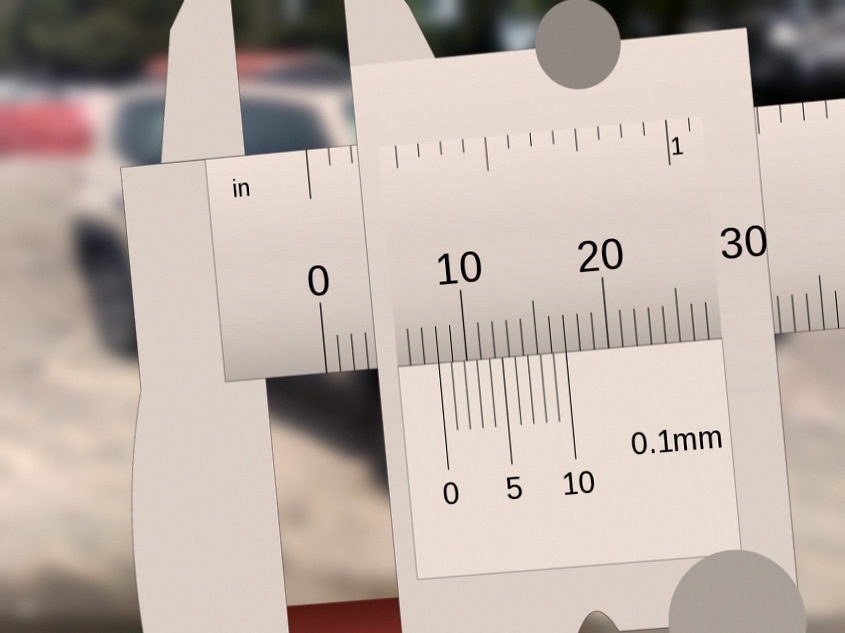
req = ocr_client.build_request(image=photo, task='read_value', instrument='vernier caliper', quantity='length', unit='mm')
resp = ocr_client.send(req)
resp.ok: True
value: 8.0 mm
